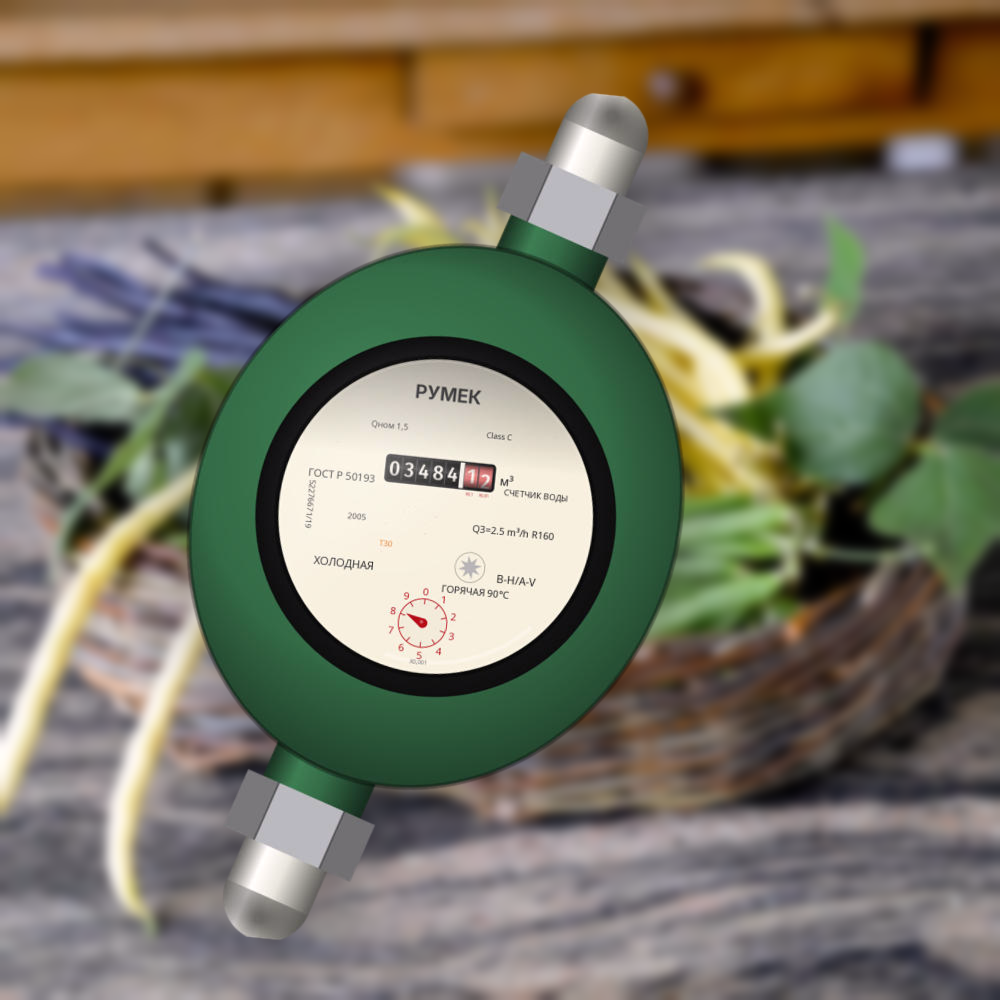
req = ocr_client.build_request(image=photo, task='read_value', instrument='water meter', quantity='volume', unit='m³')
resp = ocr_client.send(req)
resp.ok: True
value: 3484.118 m³
